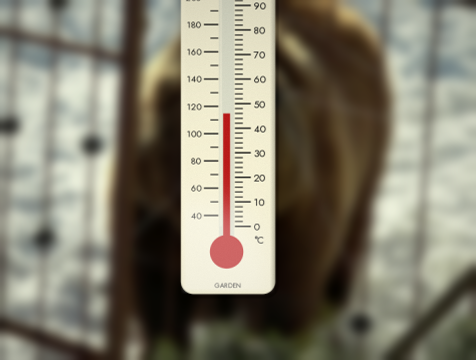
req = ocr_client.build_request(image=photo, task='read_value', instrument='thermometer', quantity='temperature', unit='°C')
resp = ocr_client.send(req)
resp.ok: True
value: 46 °C
